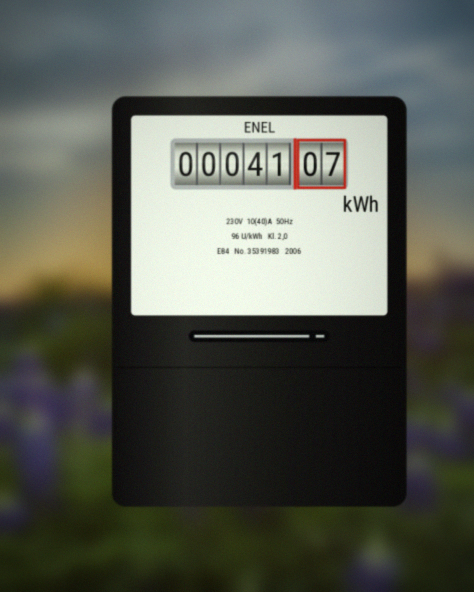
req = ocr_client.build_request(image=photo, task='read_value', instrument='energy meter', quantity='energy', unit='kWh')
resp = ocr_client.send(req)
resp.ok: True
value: 41.07 kWh
